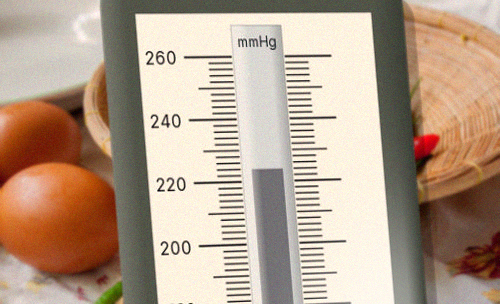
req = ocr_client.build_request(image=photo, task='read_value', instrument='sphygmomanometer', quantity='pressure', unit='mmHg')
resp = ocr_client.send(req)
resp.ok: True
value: 224 mmHg
